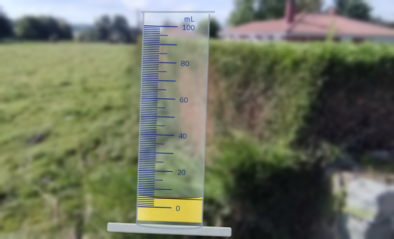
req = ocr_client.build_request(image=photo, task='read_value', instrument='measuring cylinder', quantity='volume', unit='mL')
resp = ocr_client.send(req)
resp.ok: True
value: 5 mL
